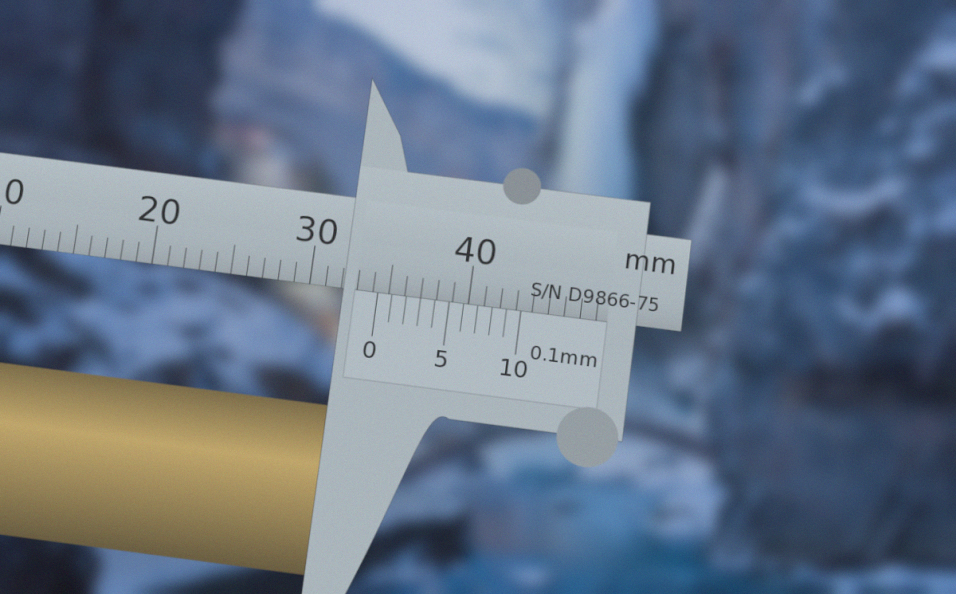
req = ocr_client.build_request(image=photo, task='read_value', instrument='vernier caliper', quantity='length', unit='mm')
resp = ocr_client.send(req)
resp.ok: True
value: 34.3 mm
